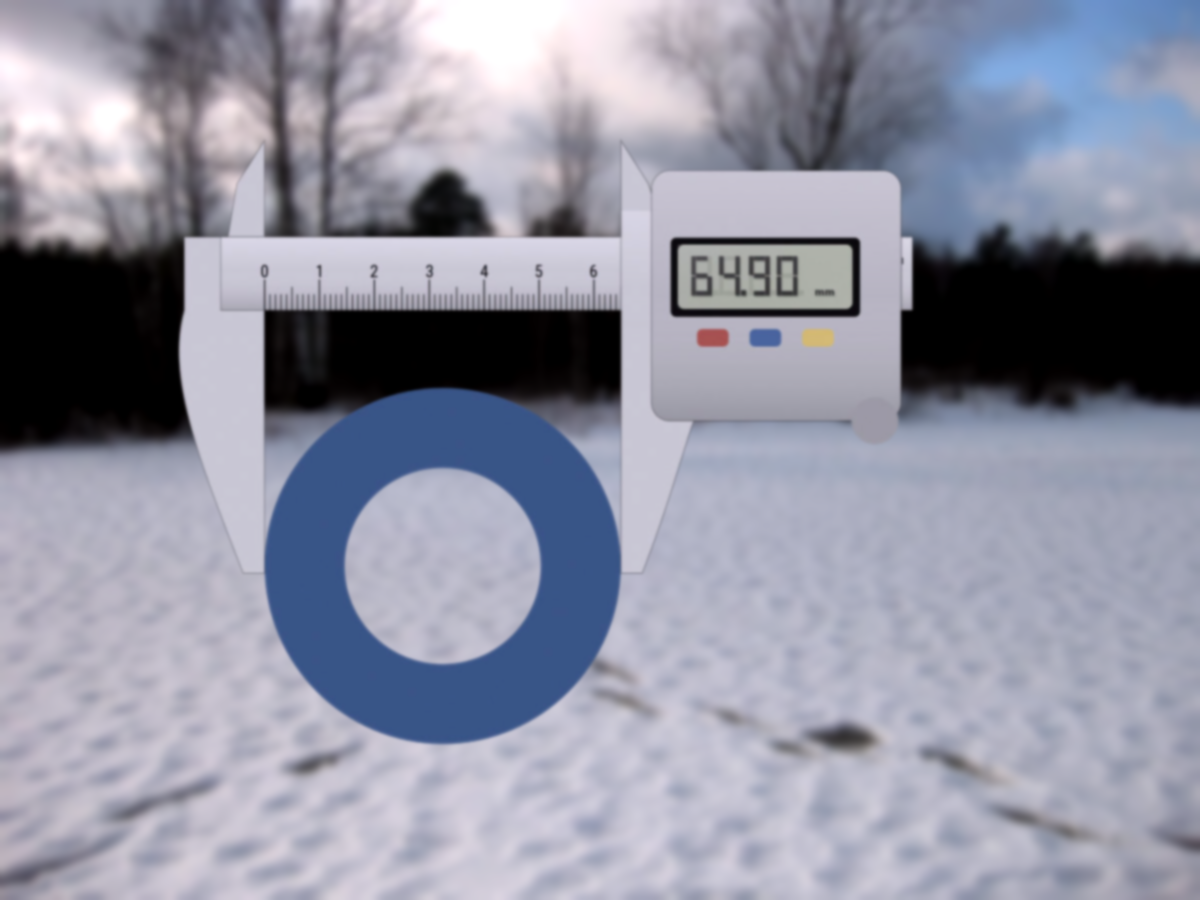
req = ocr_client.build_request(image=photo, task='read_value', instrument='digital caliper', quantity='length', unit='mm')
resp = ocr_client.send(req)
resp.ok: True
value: 64.90 mm
